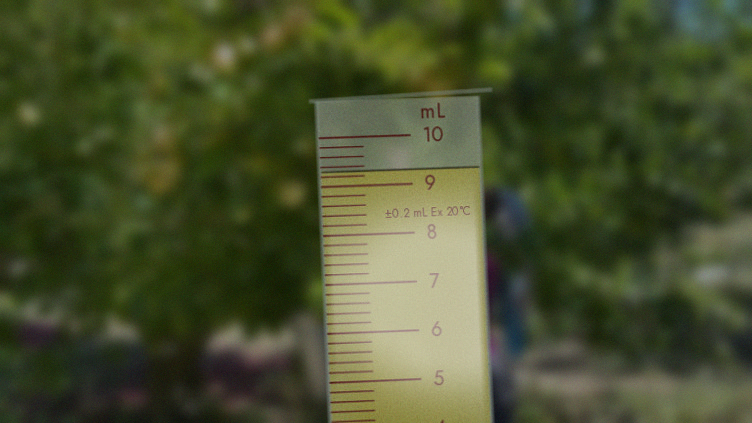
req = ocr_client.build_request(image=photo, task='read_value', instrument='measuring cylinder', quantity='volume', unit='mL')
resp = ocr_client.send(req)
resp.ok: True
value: 9.3 mL
